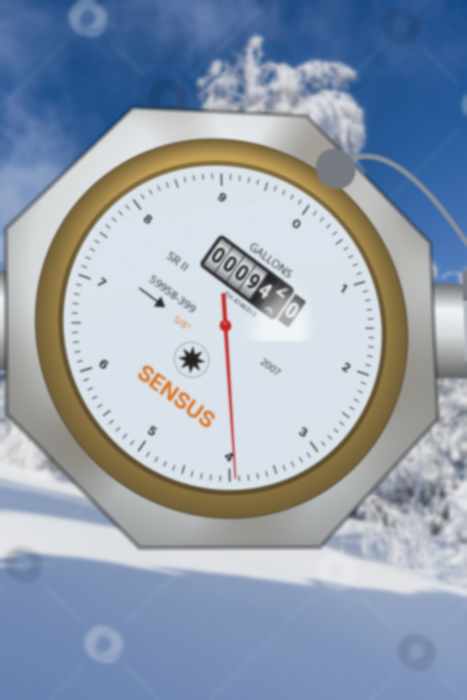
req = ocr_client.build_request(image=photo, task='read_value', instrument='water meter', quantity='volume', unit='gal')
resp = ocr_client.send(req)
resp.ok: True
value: 9423.9 gal
